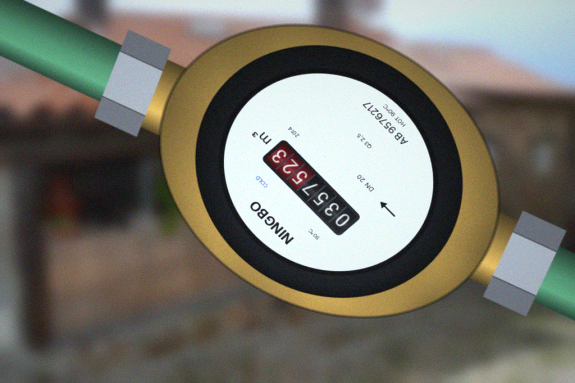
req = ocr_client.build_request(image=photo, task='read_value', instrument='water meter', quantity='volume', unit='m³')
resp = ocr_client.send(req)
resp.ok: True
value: 357.523 m³
